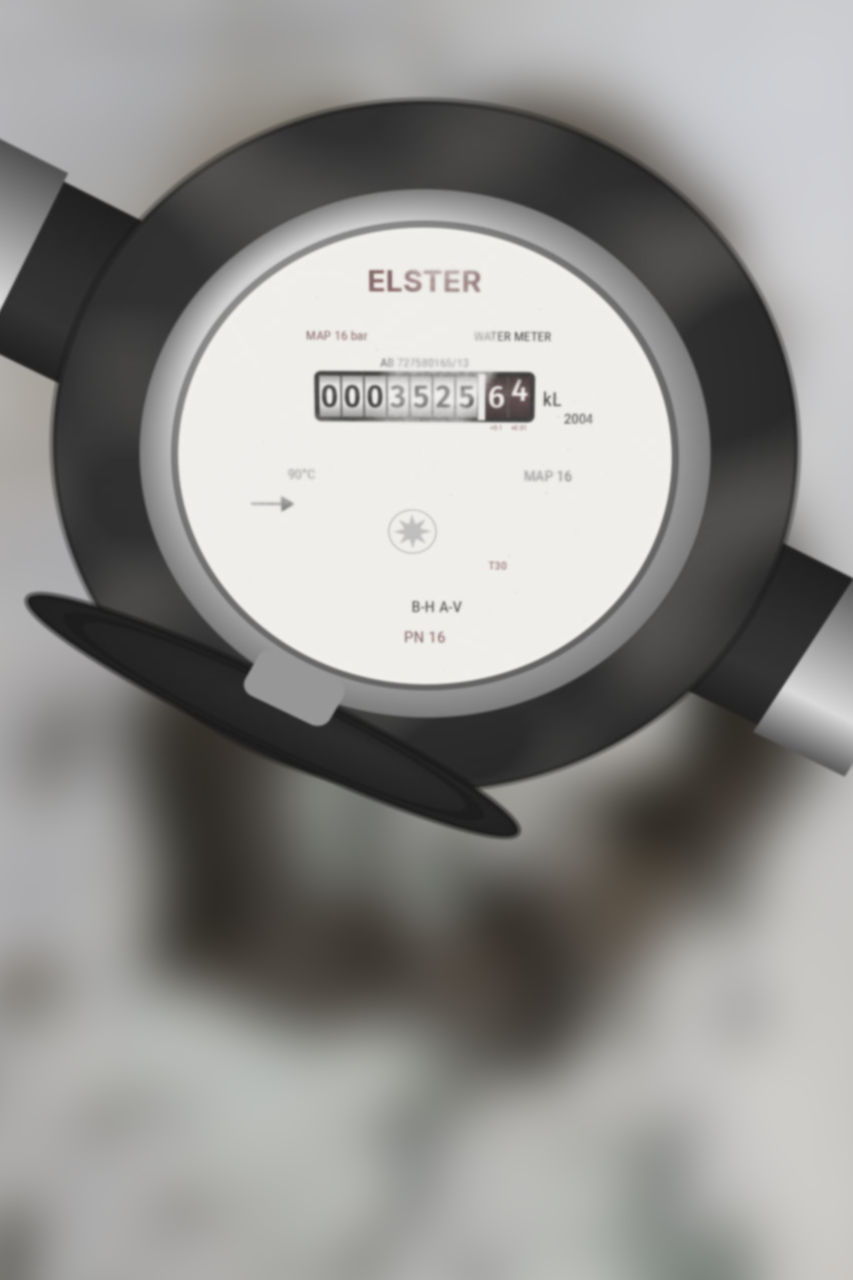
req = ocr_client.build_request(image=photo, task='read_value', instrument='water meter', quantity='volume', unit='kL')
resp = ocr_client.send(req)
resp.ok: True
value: 3525.64 kL
